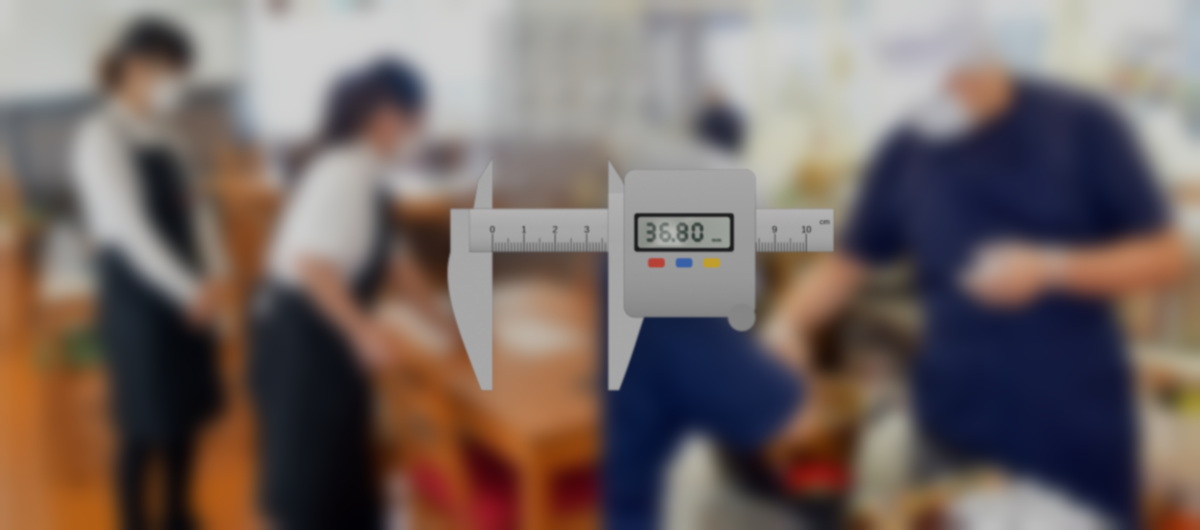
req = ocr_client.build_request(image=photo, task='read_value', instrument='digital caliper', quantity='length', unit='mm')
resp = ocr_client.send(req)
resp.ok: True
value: 36.80 mm
